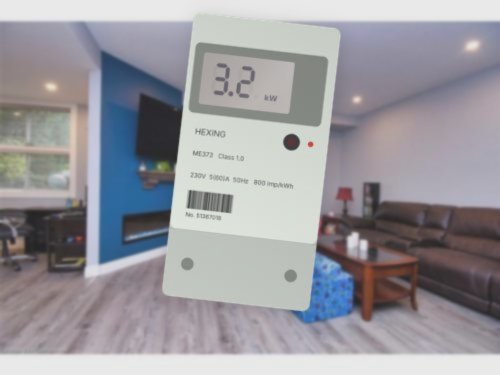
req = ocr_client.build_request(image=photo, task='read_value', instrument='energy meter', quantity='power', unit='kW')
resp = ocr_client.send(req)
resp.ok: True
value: 3.2 kW
